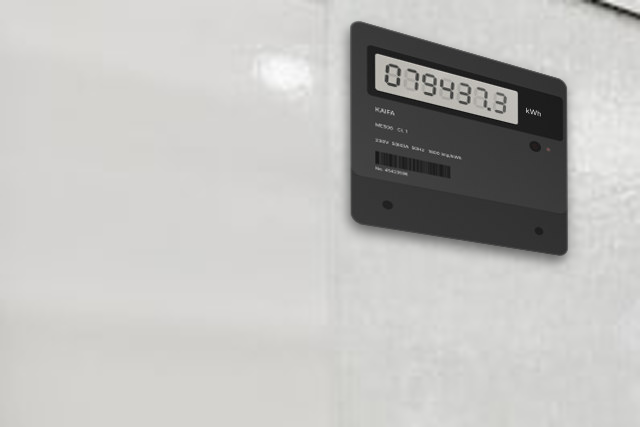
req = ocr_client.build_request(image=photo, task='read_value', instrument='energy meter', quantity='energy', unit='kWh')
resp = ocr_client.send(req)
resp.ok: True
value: 79437.3 kWh
